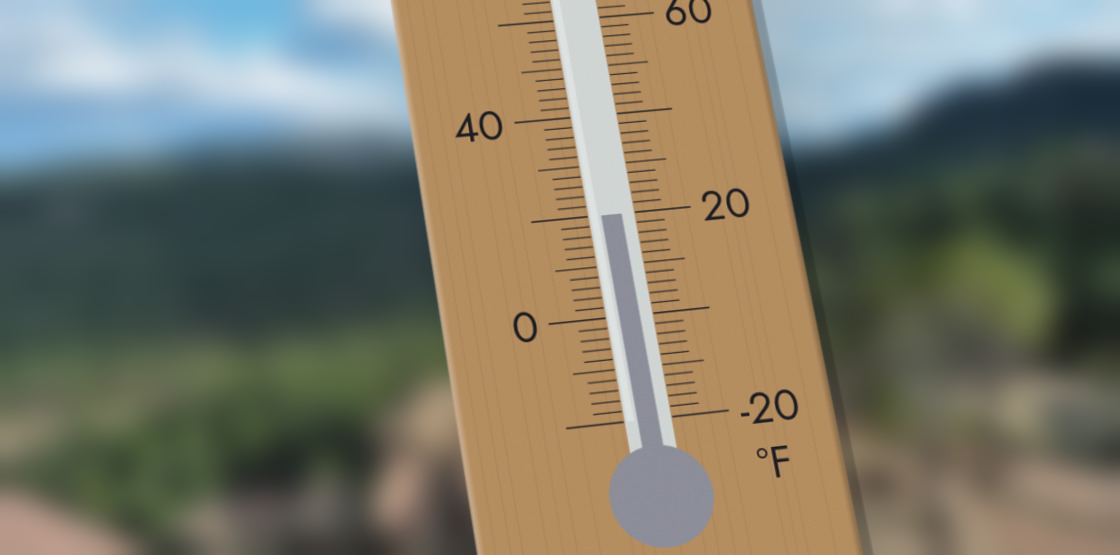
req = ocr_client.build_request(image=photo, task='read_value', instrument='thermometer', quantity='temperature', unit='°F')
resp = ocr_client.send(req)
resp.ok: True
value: 20 °F
